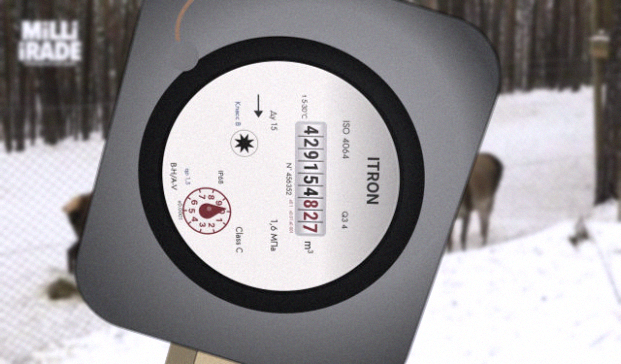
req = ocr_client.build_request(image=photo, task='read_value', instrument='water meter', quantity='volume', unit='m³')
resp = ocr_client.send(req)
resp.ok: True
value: 429154.8269 m³
